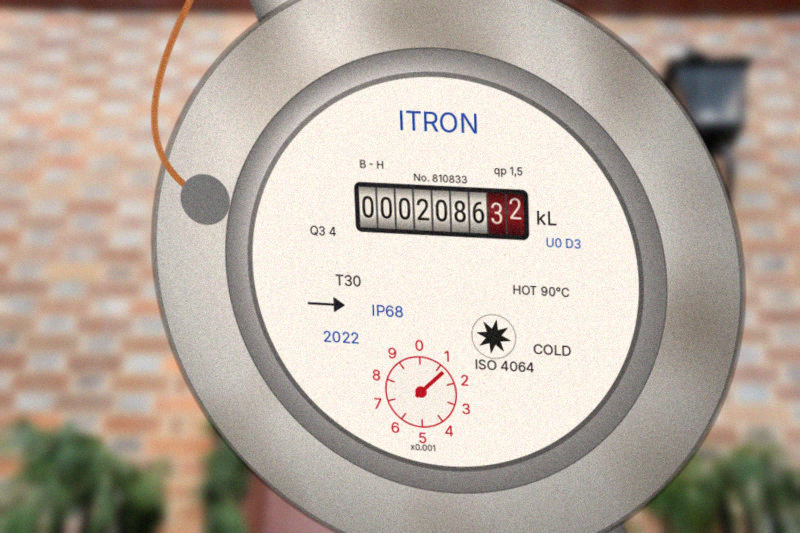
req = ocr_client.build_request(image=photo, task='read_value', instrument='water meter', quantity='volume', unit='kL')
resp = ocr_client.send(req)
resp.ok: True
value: 2086.321 kL
